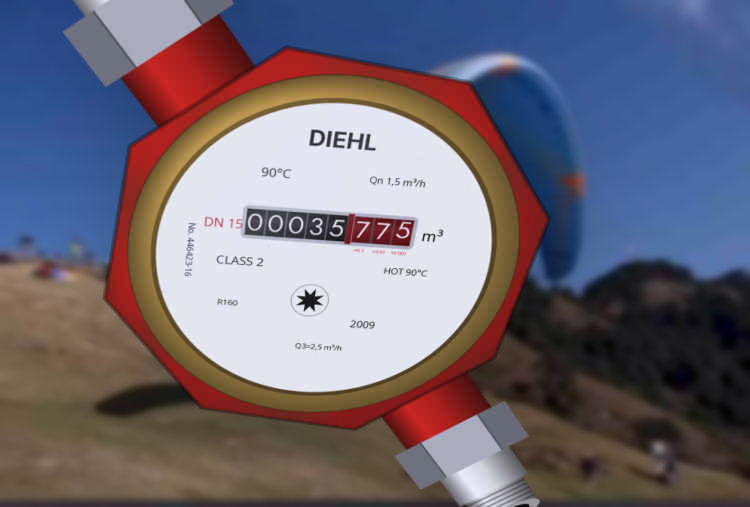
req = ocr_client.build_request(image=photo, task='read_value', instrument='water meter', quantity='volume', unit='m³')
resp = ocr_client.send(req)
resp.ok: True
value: 35.775 m³
